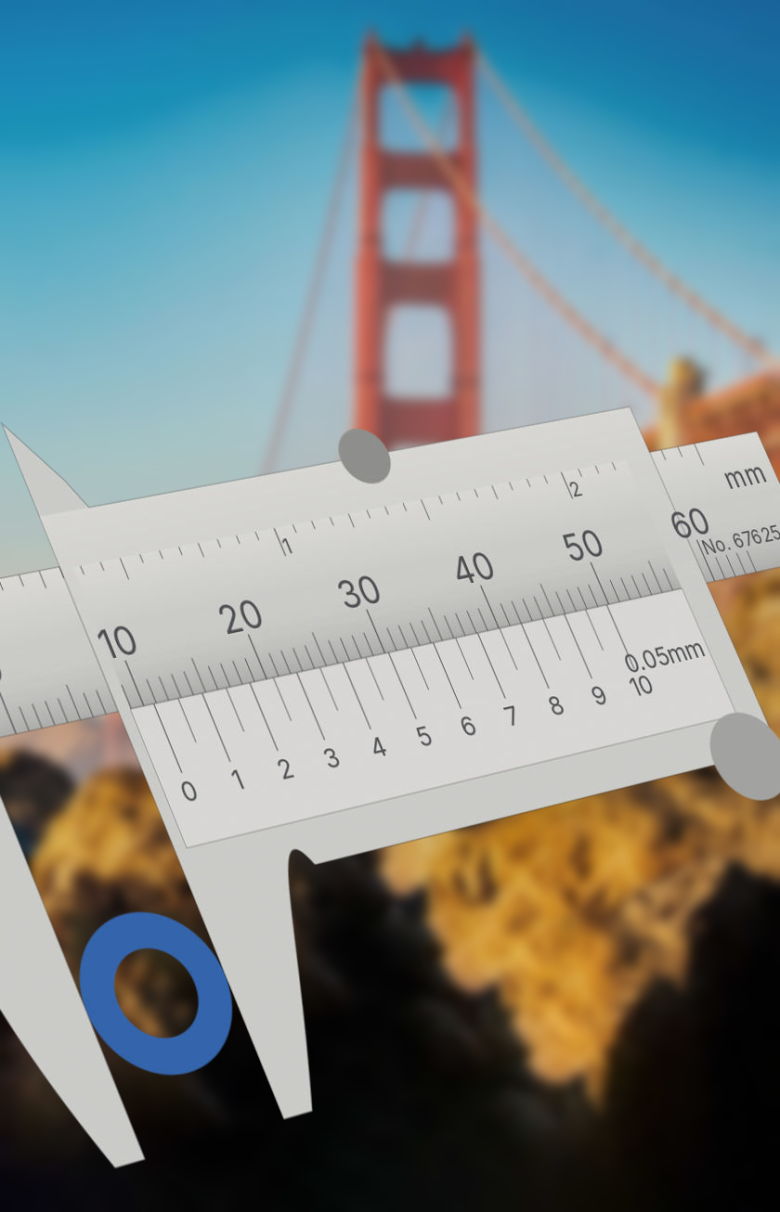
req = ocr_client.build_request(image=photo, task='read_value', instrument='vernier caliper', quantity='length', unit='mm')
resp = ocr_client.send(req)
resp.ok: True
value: 10.8 mm
